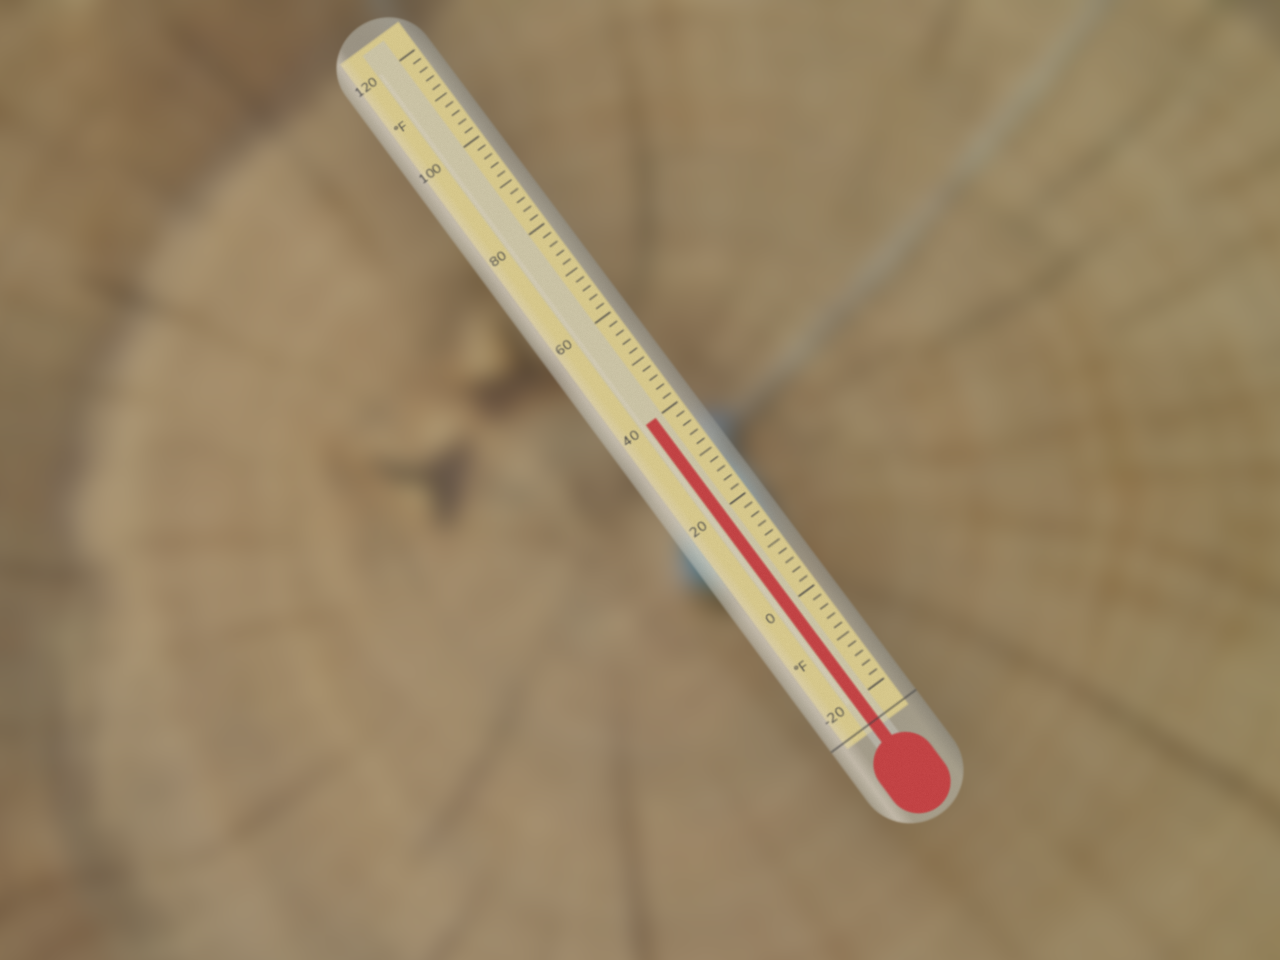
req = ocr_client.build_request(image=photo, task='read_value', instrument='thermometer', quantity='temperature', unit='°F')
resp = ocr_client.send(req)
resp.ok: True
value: 40 °F
